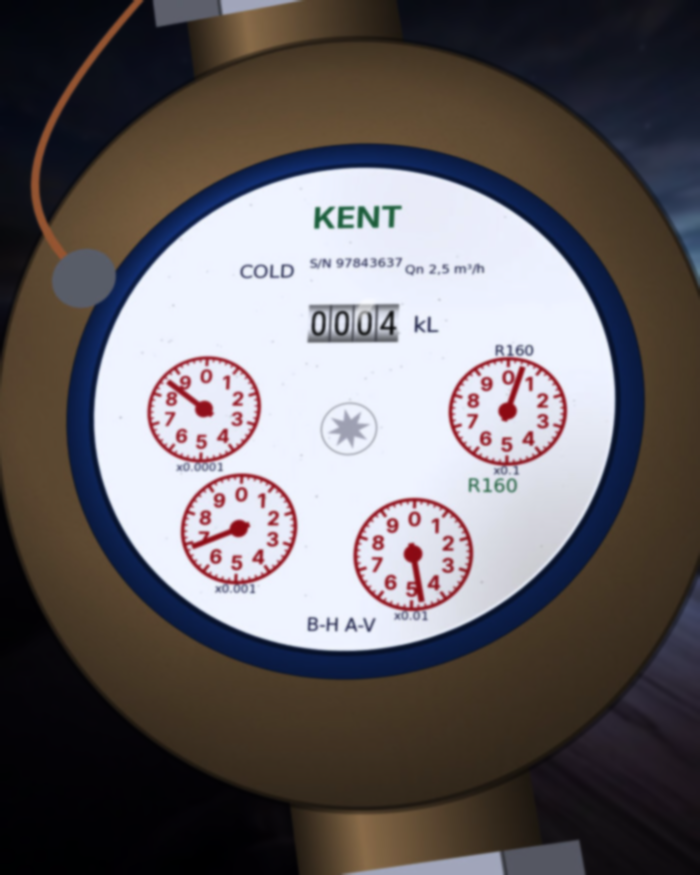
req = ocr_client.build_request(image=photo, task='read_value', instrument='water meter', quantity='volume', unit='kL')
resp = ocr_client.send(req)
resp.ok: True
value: 4.0468 kL
